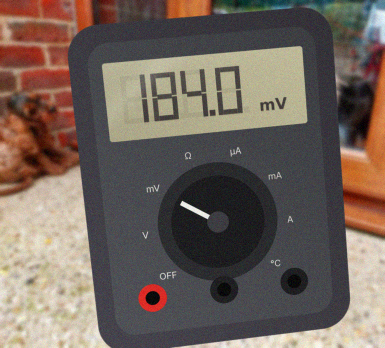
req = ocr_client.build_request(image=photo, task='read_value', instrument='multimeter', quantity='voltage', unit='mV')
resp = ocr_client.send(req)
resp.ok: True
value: 184.0 mV
